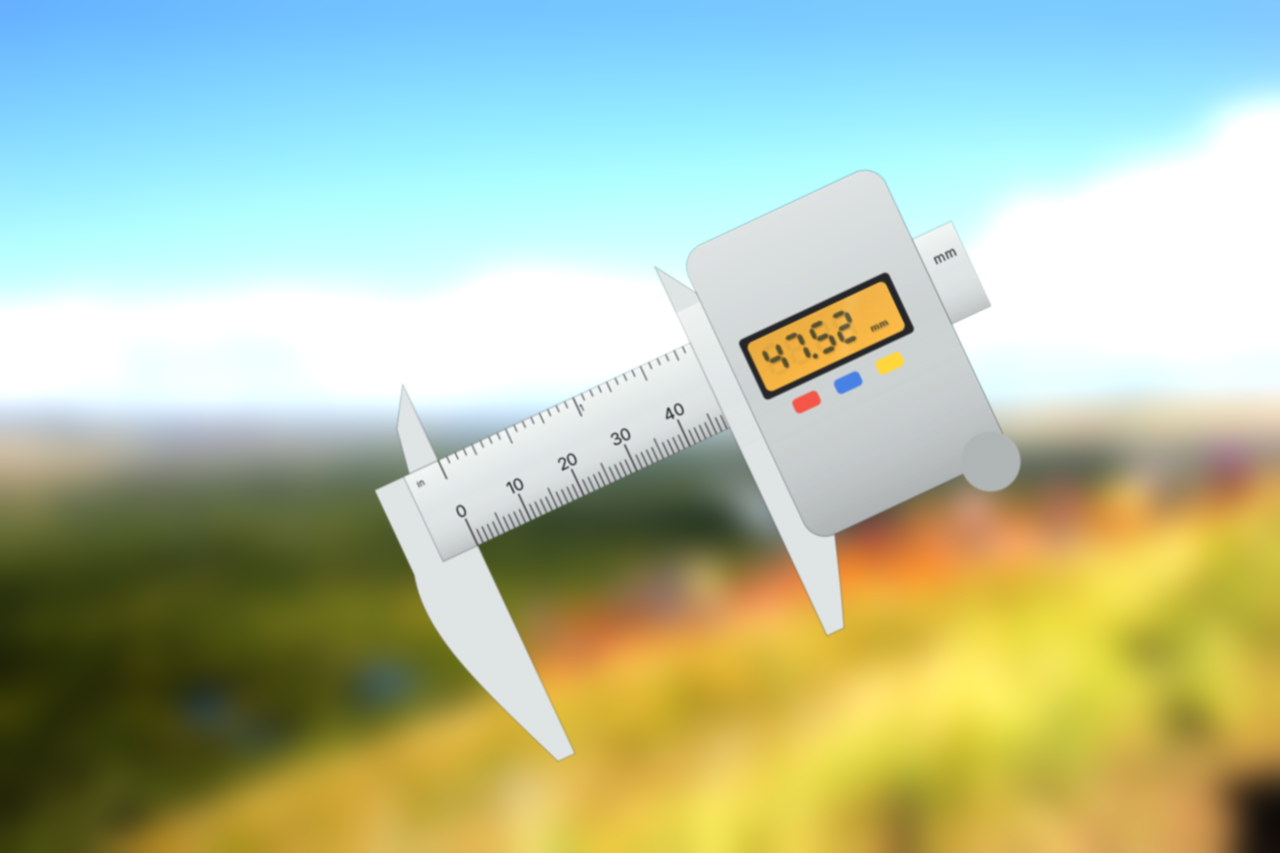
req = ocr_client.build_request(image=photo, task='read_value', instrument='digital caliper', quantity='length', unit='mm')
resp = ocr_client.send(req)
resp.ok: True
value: 47.52 mm
